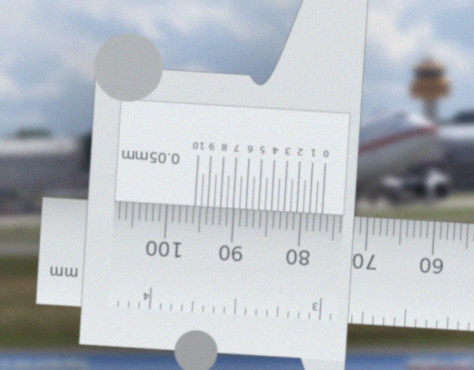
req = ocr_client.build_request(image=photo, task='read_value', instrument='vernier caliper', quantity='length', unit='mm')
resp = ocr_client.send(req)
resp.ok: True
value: 76.8 mm
